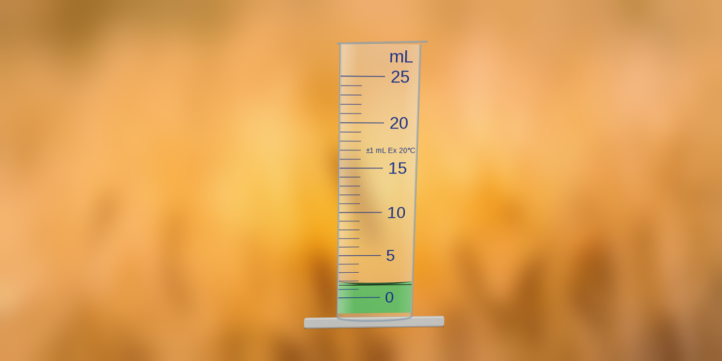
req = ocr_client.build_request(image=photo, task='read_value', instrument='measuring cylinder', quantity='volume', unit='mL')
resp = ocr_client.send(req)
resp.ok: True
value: 1.5 mL
